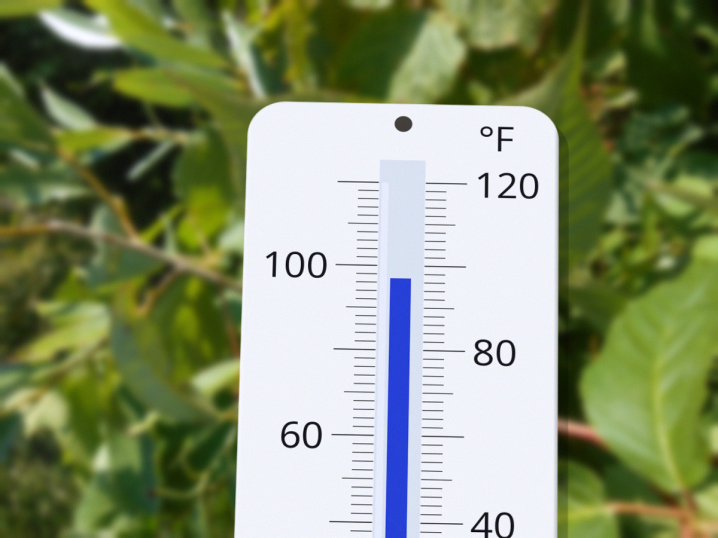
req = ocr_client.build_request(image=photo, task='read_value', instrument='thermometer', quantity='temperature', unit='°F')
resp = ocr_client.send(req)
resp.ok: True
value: 97 °F
